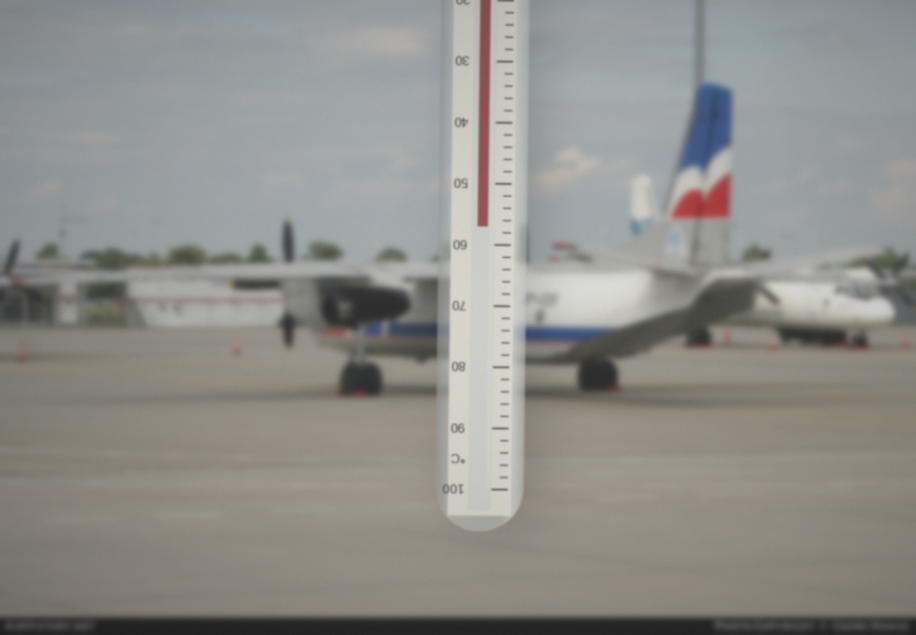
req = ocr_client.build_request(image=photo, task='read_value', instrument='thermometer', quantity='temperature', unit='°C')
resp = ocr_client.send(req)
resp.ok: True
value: 57 °C
